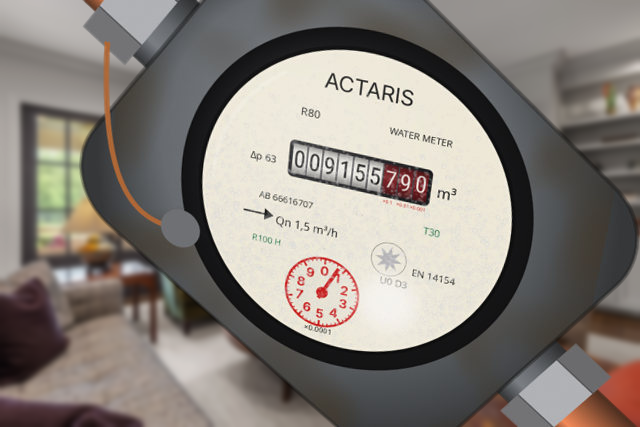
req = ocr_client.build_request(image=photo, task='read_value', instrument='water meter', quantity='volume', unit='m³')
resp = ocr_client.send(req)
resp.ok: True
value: 9155.7900 m³
